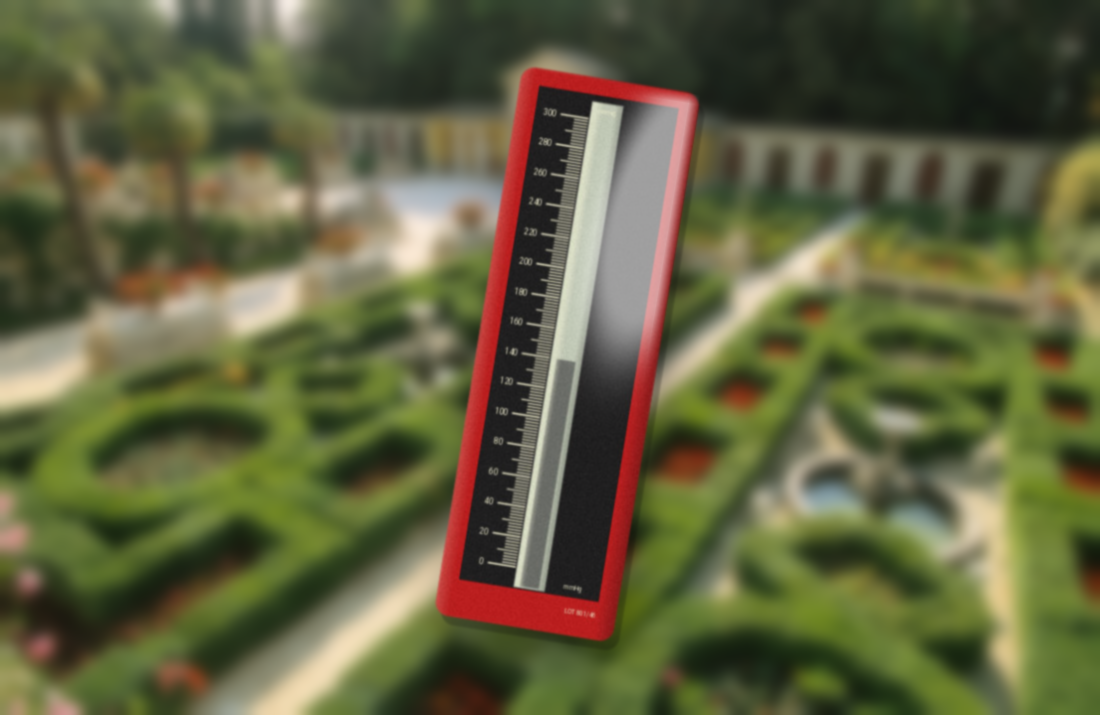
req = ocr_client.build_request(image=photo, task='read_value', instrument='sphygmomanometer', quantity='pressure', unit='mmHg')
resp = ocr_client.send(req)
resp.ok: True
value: 140 mmHg
